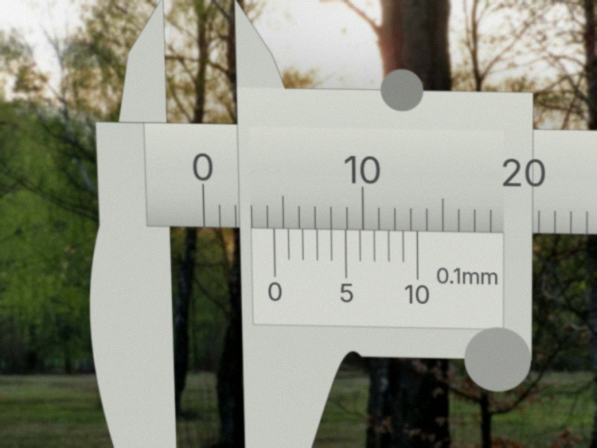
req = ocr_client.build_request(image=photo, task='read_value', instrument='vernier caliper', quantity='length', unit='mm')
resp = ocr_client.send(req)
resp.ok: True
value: 4.4 mm
